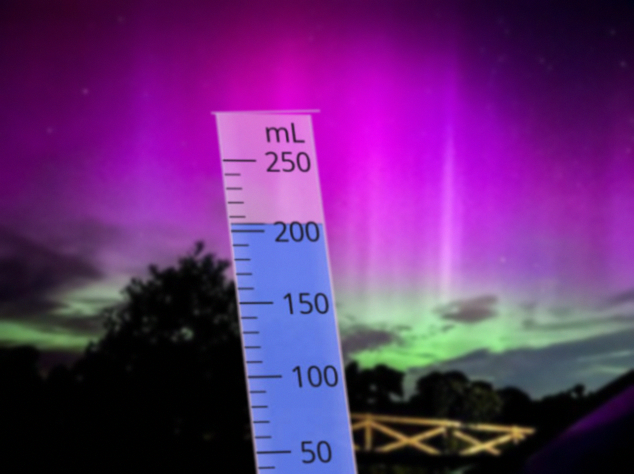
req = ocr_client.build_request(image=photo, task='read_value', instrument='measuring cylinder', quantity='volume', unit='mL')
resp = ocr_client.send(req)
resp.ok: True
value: 205 mL
